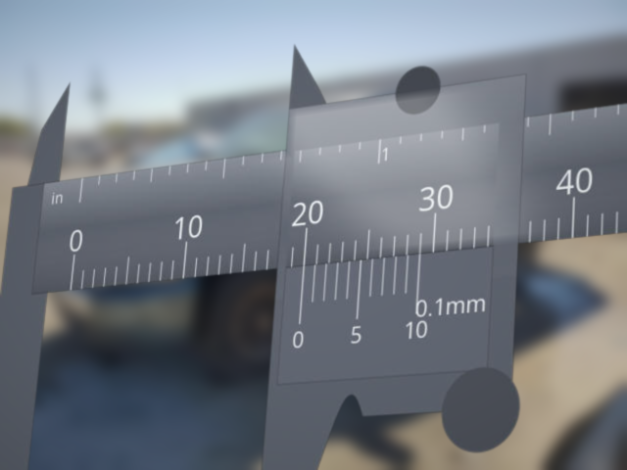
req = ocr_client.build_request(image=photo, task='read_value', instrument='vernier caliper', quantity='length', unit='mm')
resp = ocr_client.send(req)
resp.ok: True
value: 20.0 mm
